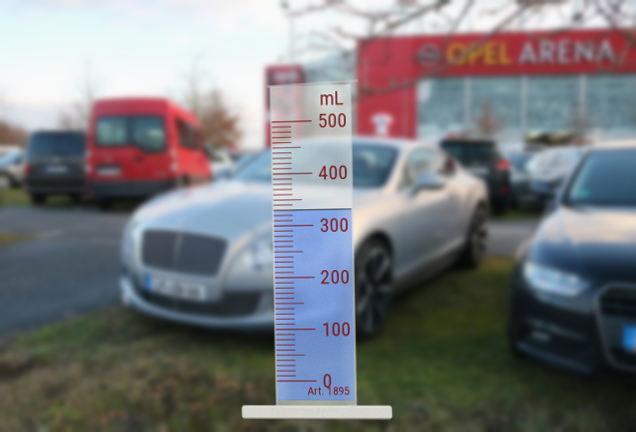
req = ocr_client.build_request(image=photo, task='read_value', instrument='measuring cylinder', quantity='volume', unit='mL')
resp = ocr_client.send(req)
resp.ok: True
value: 330 mL
